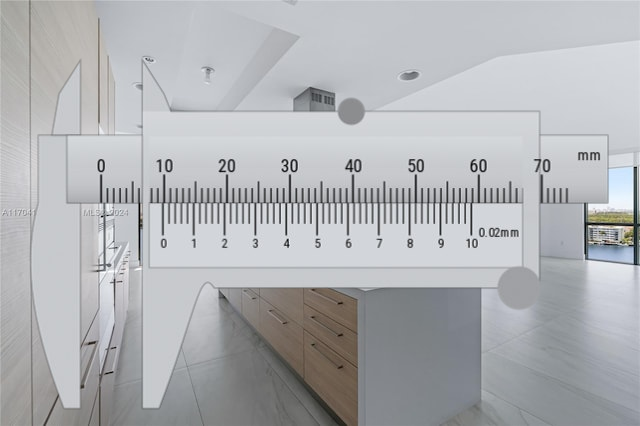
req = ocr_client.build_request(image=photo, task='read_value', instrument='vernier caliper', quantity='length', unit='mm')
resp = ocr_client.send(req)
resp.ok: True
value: 9.8 mm
